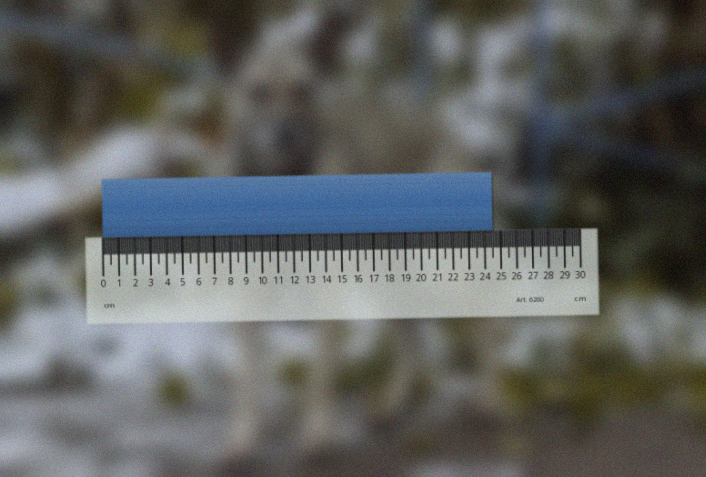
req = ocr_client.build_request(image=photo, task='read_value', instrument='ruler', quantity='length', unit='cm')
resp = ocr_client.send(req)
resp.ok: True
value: 24.5 cm
